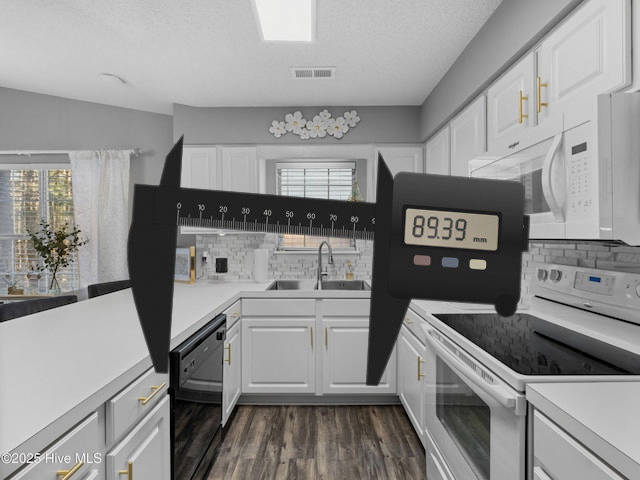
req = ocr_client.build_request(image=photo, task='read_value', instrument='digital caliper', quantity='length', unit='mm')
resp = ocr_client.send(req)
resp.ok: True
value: 89.39 mm
